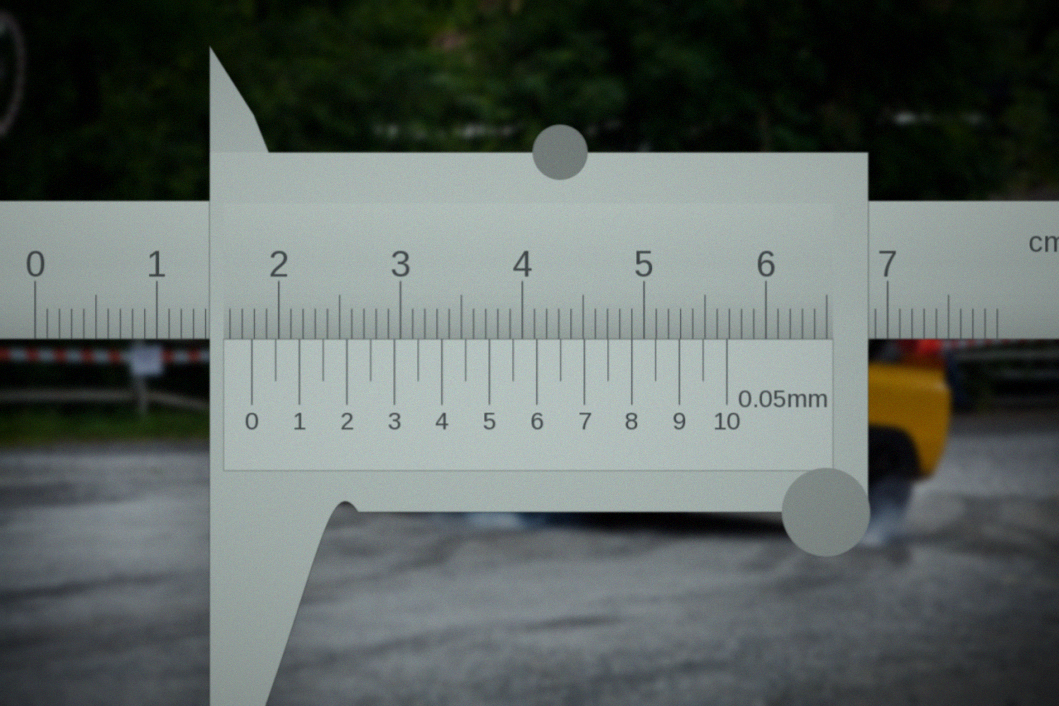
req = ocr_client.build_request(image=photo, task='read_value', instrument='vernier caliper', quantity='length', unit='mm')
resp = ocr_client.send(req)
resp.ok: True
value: 17.8 mm
